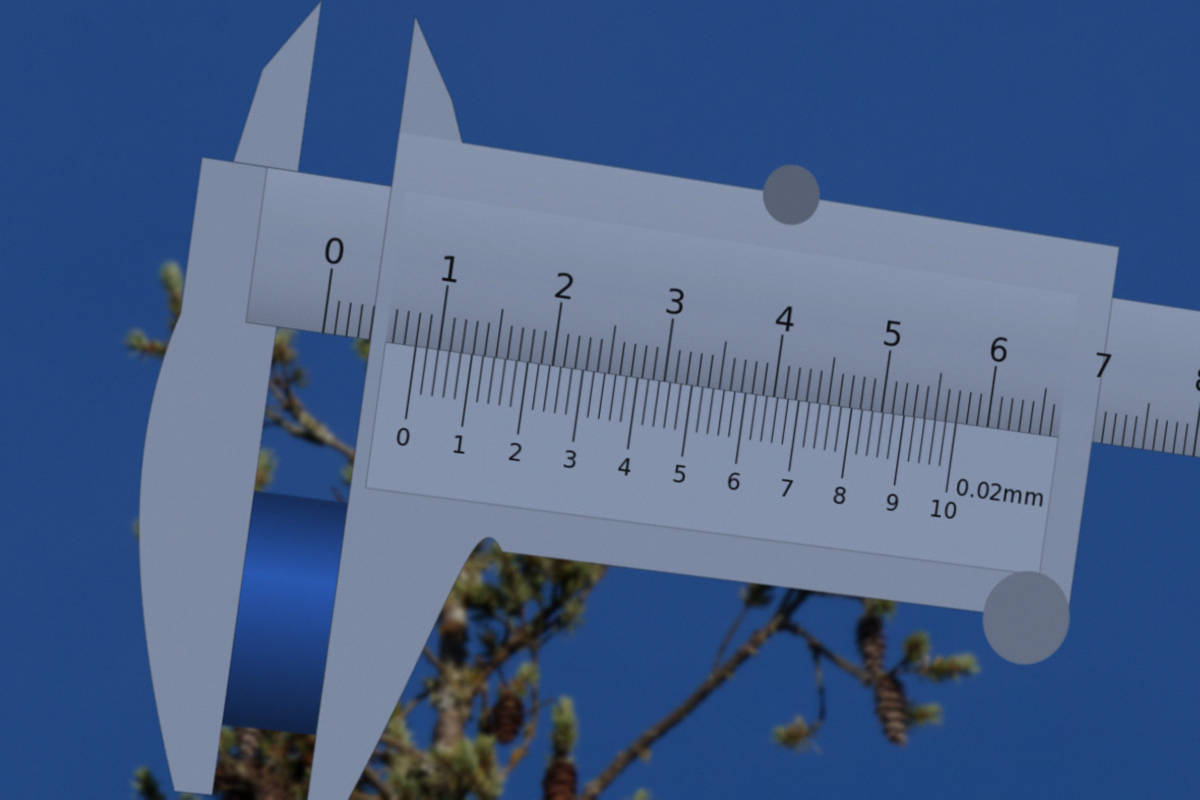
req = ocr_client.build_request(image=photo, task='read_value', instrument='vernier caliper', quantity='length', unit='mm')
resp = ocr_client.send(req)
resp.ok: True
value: 8.0 mm
